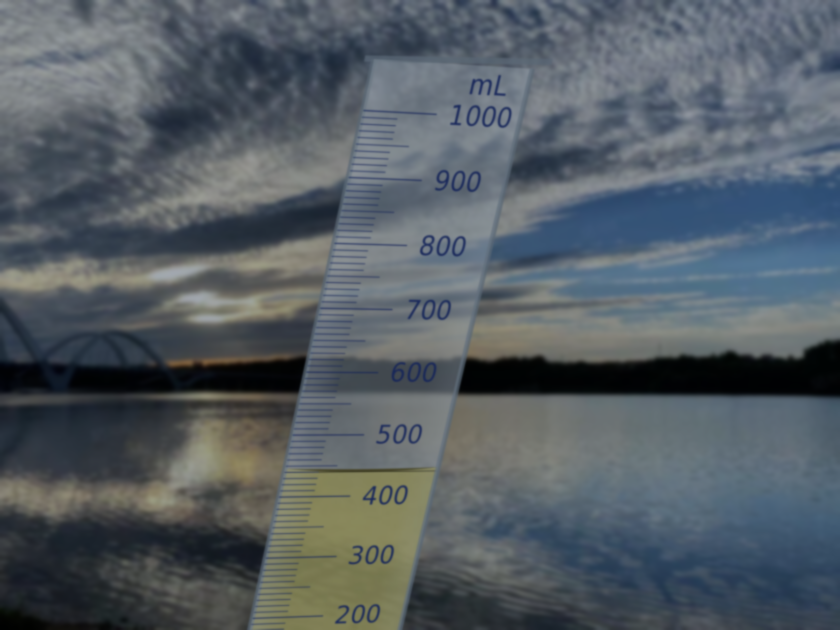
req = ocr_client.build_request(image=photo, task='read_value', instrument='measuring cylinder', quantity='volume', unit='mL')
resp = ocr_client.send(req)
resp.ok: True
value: 440 mL
